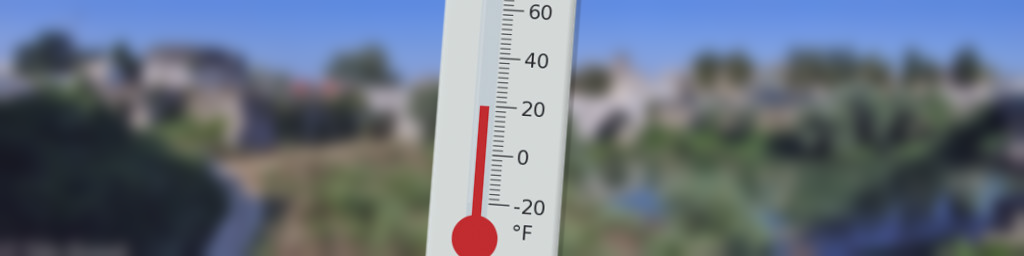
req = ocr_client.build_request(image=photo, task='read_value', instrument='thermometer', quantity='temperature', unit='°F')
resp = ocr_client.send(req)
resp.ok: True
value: 20 °F
